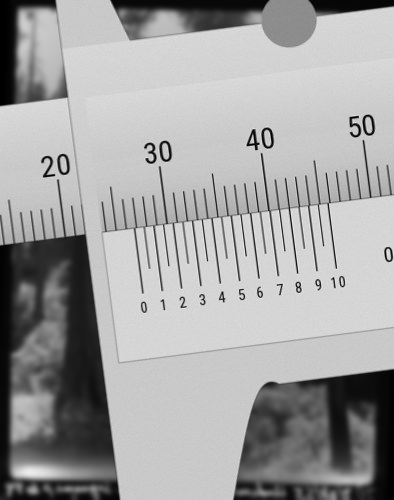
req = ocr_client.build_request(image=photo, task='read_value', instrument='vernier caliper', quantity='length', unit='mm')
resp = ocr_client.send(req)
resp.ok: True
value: 26.8 mm
